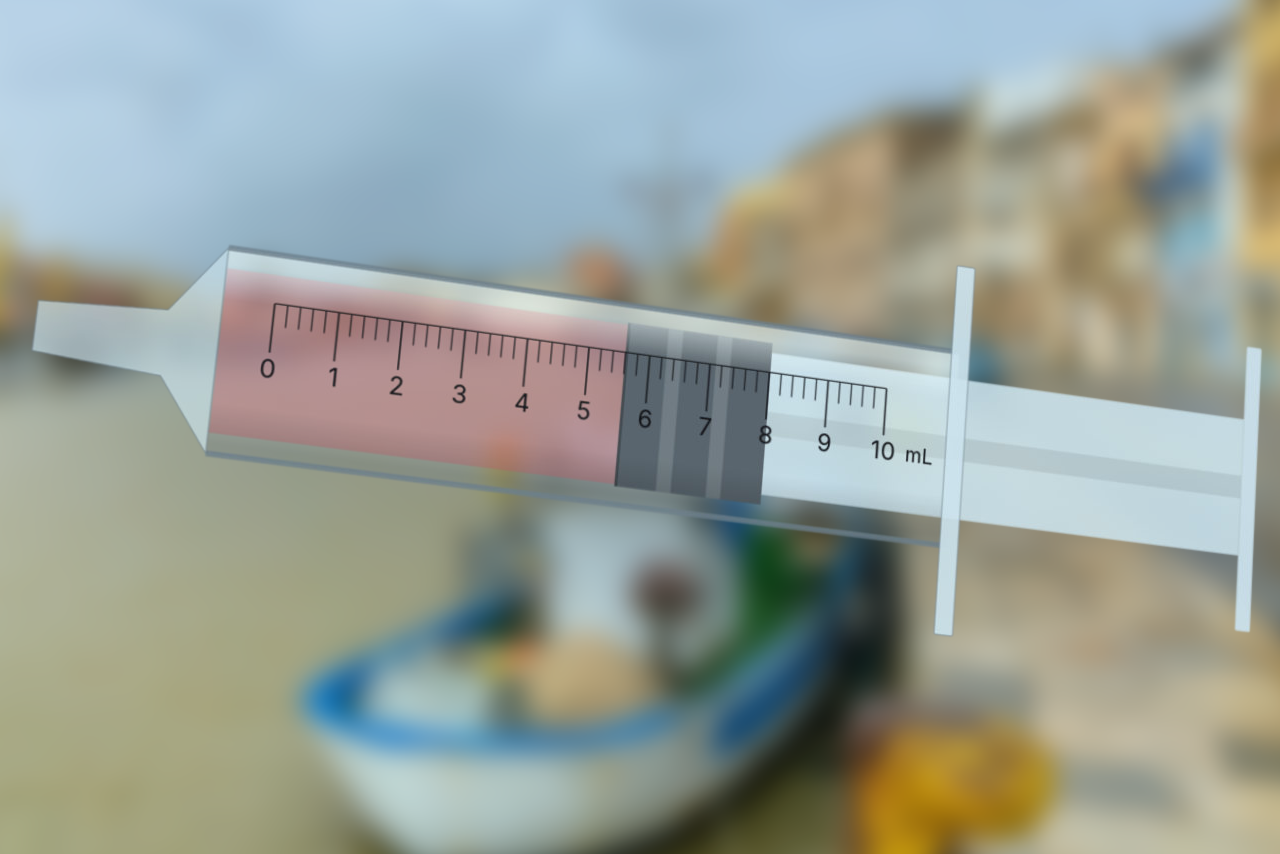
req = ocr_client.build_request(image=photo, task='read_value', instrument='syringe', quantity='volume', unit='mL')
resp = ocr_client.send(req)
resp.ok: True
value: 5.6 mL
